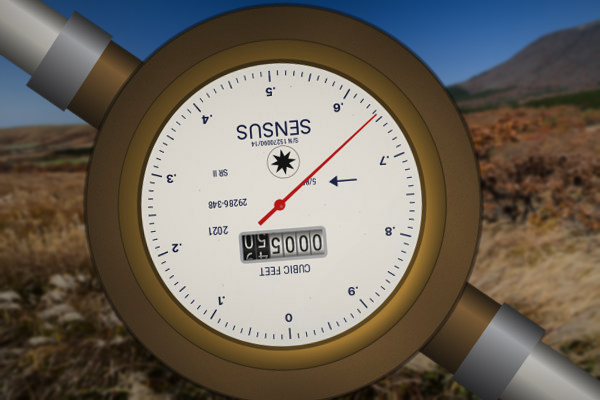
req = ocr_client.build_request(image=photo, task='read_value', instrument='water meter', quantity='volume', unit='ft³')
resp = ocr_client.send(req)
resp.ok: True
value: 549.64 ft³
